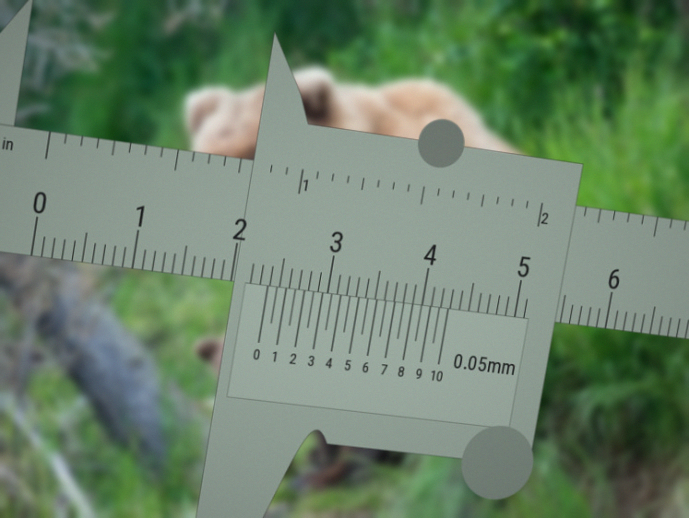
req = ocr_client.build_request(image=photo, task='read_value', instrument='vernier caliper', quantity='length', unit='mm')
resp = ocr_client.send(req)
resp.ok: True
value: 23.8 mm
